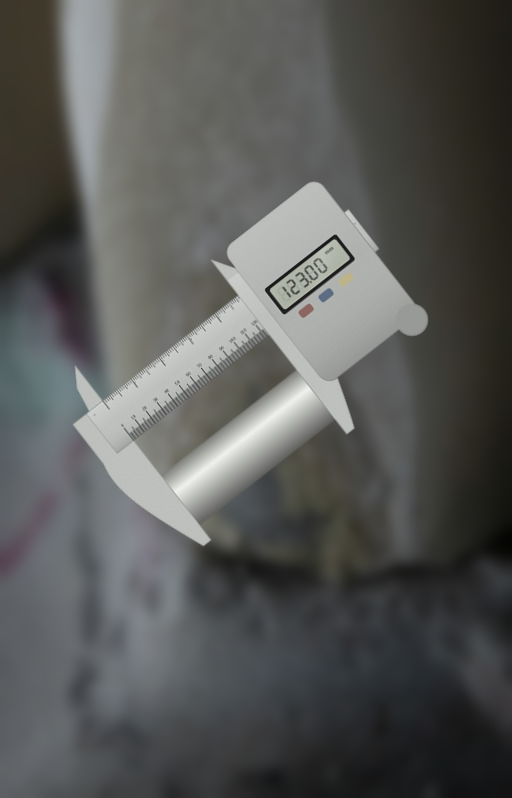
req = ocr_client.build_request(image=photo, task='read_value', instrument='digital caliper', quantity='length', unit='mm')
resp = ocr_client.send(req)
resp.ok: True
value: 123.00 mm
